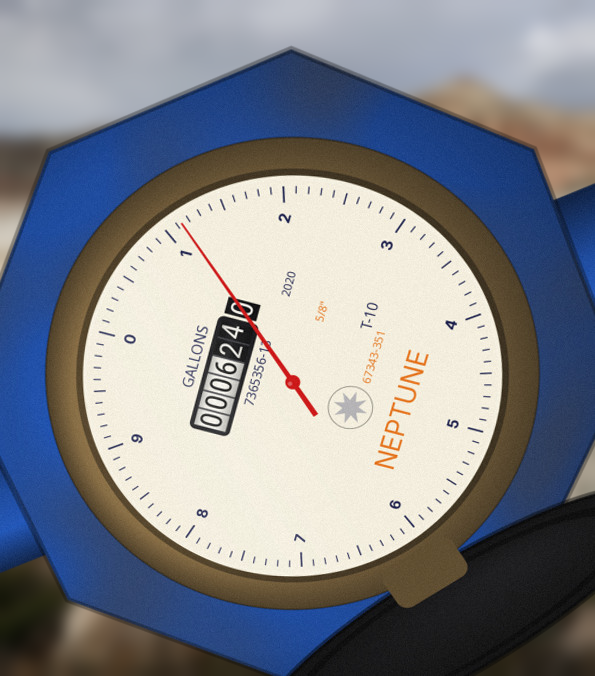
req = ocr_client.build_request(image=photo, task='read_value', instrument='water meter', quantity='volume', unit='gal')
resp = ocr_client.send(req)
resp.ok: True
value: 6241.1 gal
